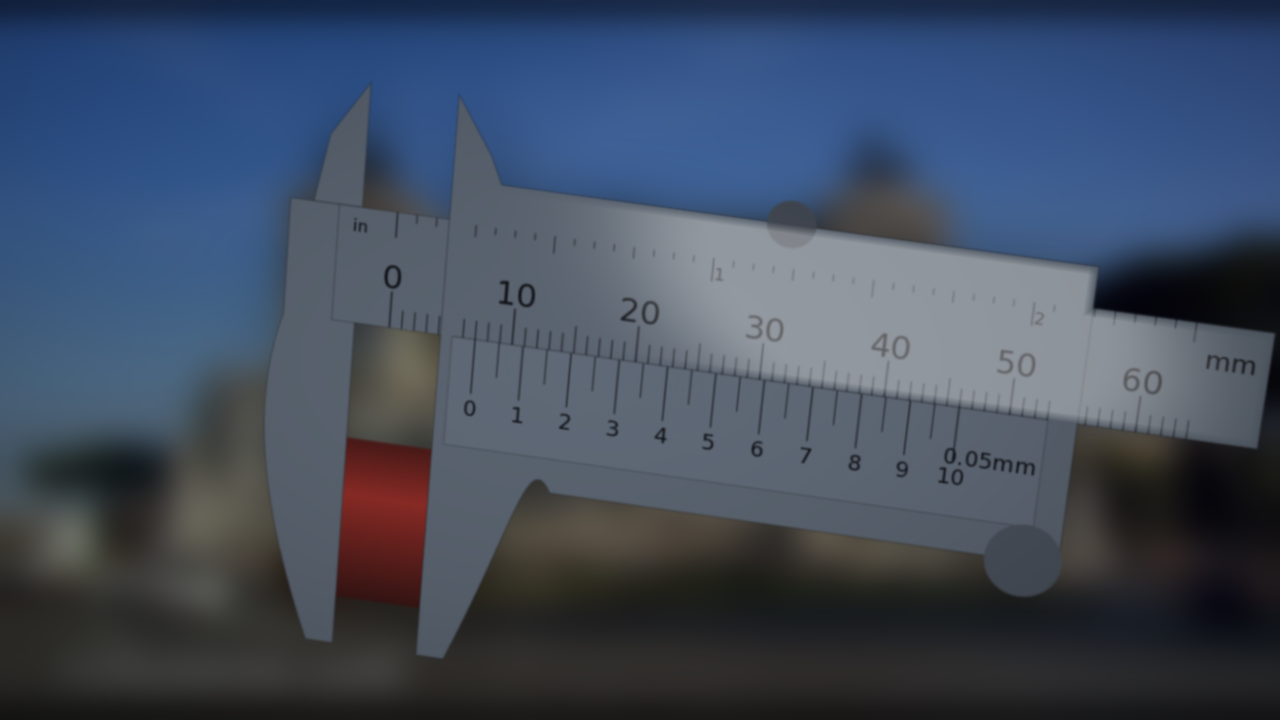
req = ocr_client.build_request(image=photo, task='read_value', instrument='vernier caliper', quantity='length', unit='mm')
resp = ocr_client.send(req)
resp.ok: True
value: 7.0 mm
